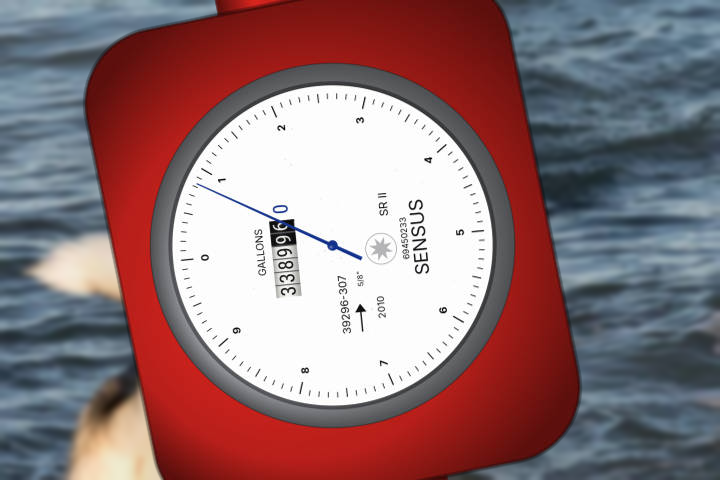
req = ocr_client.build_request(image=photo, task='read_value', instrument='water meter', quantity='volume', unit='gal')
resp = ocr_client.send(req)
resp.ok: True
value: 3389960.8 gal
